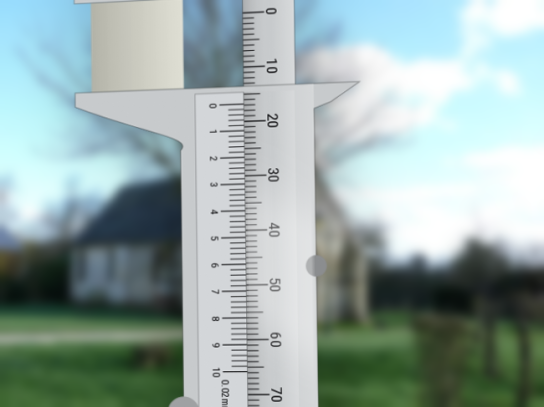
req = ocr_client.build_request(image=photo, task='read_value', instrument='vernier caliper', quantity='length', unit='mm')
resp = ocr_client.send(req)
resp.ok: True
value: 16.8 mm
